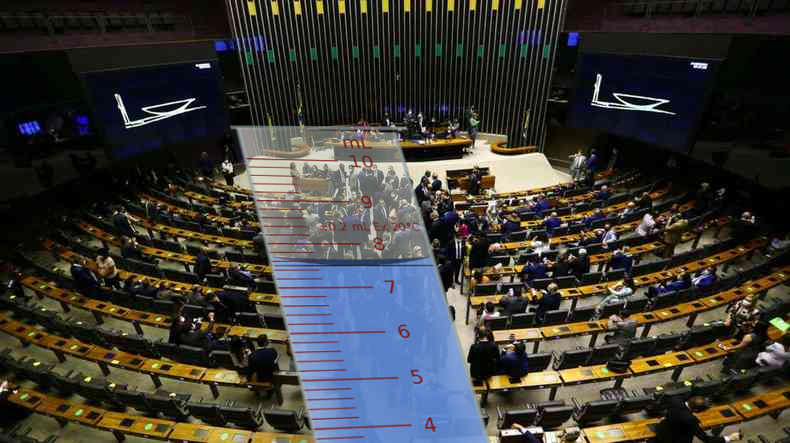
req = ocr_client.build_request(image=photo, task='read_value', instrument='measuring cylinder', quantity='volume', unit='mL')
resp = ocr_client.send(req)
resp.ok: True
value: 7.5 mL
